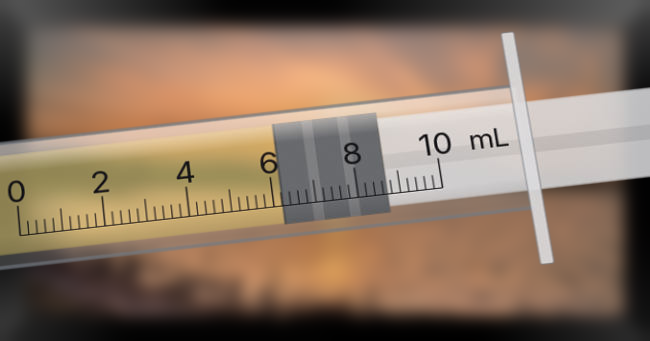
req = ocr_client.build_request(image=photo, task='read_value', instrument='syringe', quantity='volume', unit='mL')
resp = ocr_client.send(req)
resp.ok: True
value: 6.2 mL
